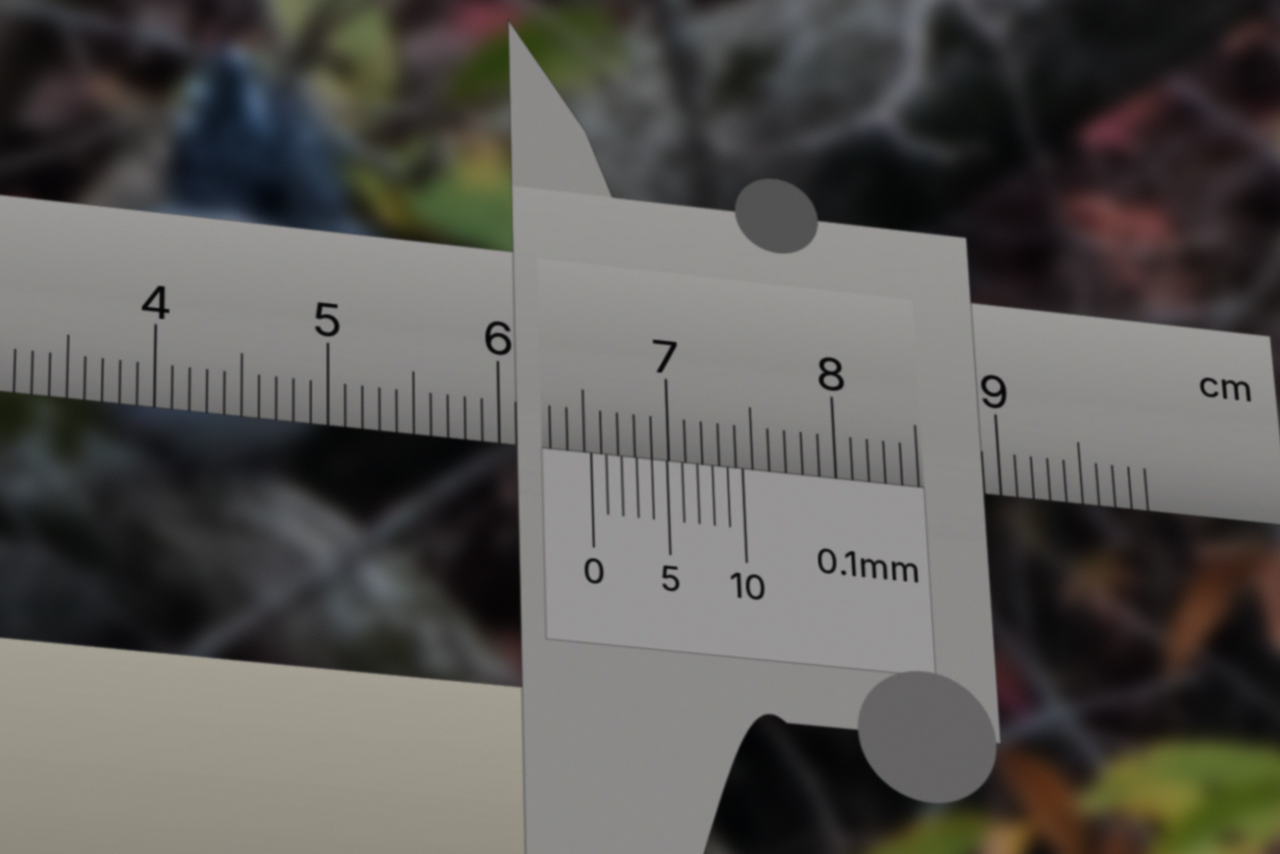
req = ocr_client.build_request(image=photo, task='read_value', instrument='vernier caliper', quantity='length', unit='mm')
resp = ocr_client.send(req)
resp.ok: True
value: 65.4 mm
